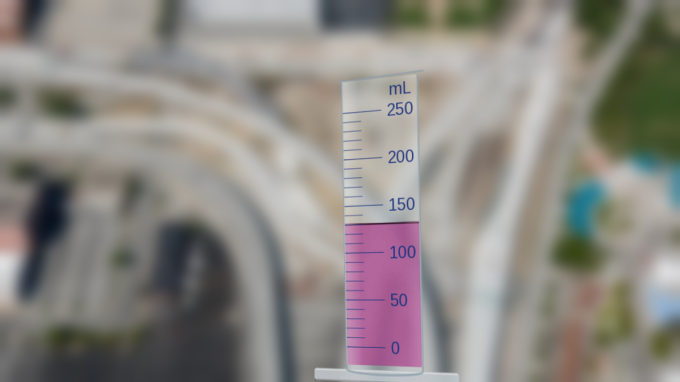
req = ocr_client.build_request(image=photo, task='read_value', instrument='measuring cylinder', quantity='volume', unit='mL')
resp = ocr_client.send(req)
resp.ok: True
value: 130 mL
